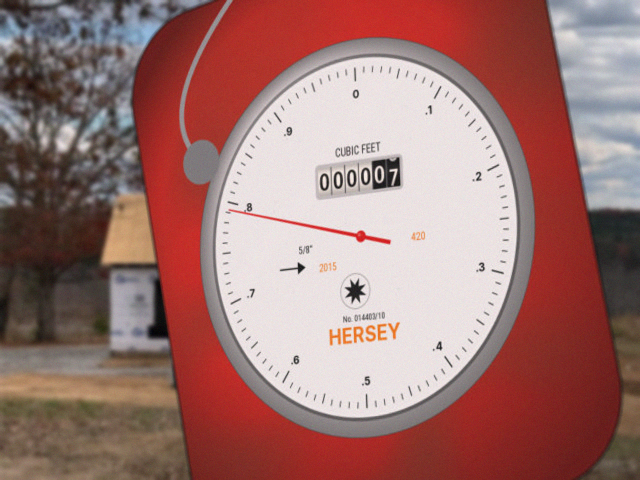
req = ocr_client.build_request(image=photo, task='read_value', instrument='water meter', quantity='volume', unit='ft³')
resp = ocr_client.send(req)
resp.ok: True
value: 6.79 ft³
